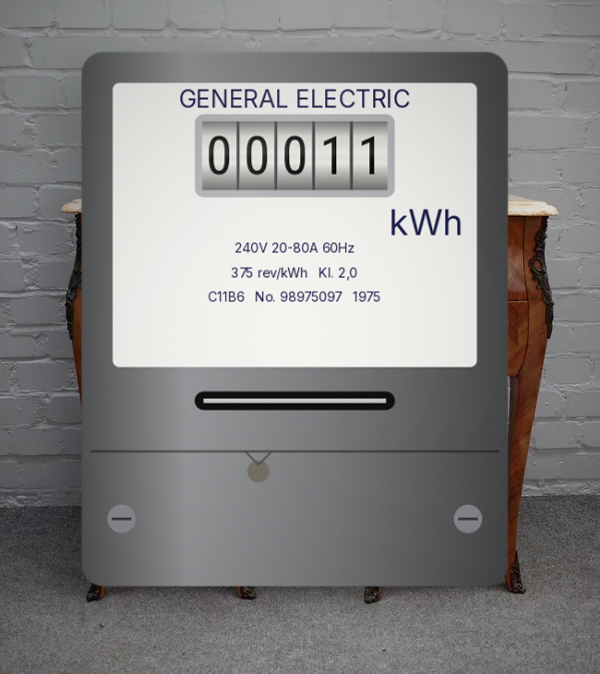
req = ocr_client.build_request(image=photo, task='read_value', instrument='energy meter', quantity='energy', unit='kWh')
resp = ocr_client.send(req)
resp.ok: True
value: 11 kWh
